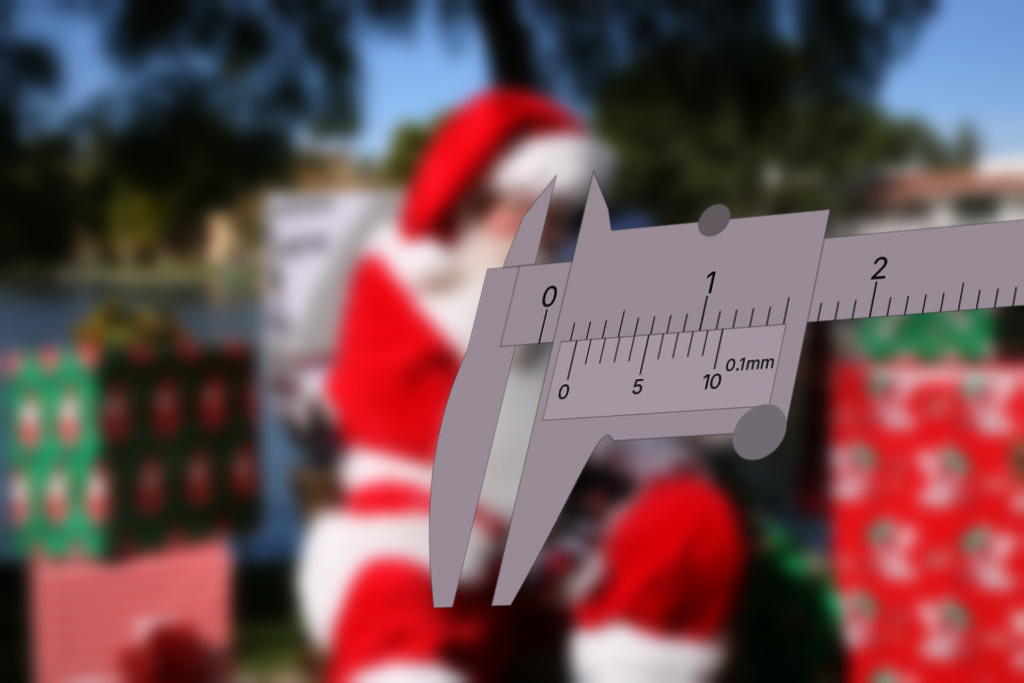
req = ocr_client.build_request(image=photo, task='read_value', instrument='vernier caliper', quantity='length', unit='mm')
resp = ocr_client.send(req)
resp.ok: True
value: 2.4 mm
